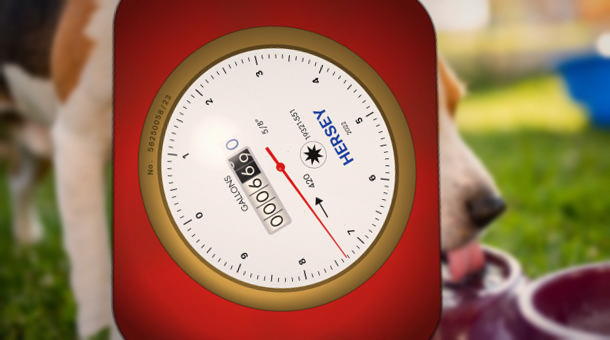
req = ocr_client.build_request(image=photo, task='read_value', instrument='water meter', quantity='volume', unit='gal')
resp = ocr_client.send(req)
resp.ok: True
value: 6687.3 gal
